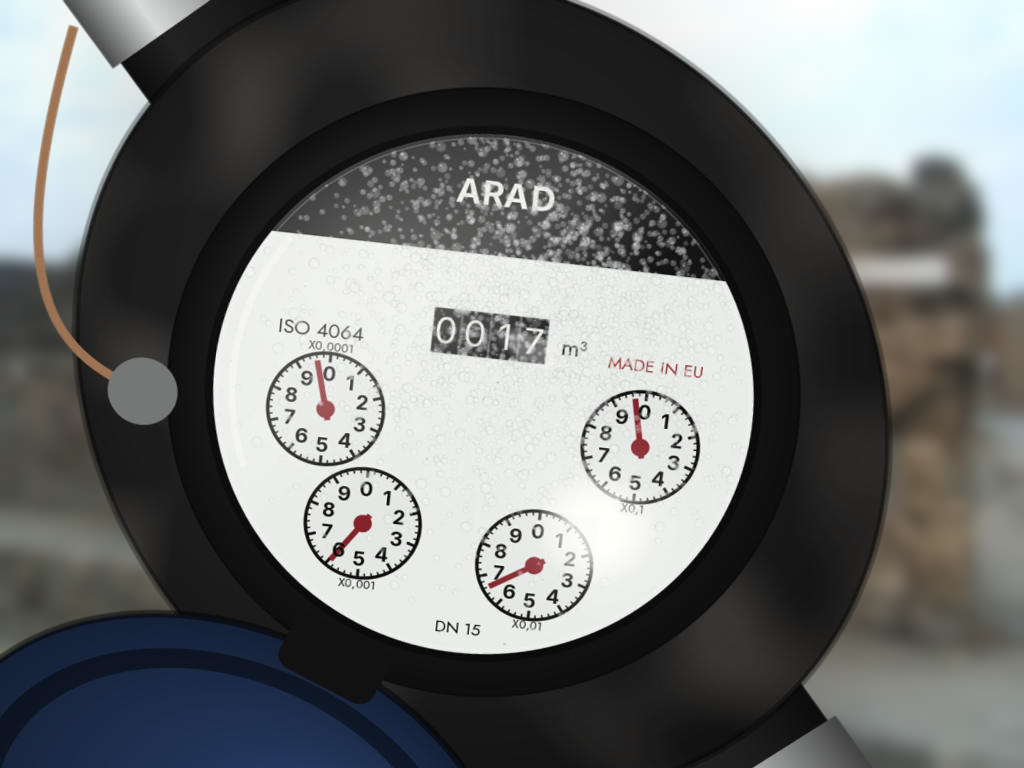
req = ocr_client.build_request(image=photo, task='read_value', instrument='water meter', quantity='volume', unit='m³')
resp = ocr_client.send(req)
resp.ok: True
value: 16.9659 m³
